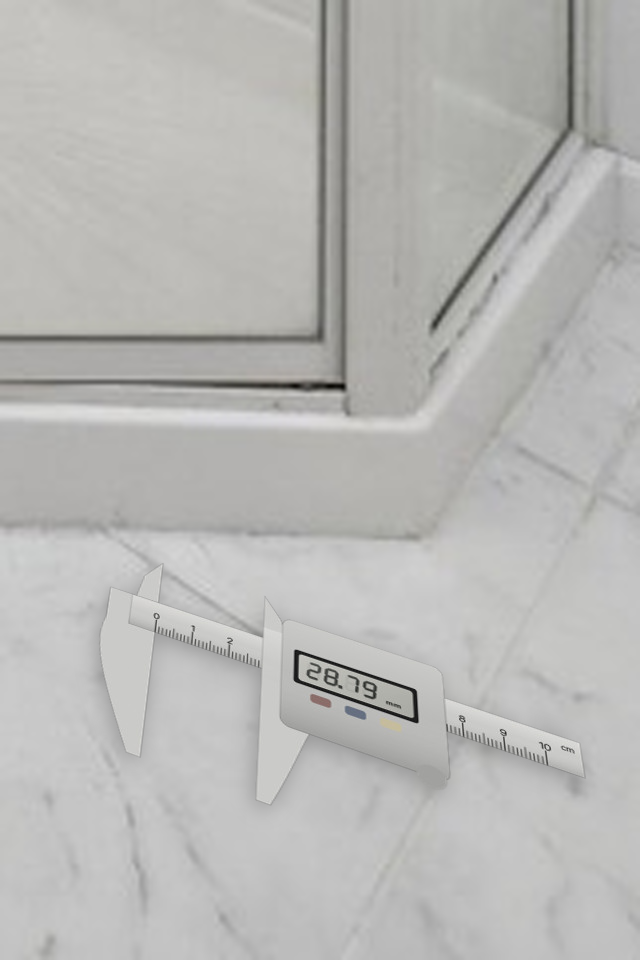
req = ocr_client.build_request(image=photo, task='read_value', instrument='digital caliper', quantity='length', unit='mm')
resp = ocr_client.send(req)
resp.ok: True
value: 28.79 mm
